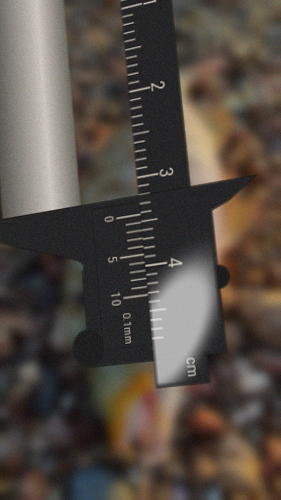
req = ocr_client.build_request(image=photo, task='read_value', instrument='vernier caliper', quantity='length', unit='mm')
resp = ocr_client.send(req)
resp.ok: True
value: 34.2 mm
